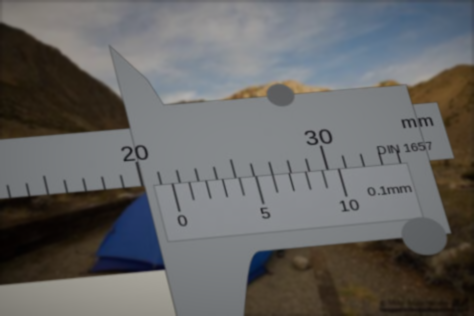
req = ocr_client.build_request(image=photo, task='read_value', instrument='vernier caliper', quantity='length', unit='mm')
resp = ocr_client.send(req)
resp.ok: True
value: 21.6 mm
